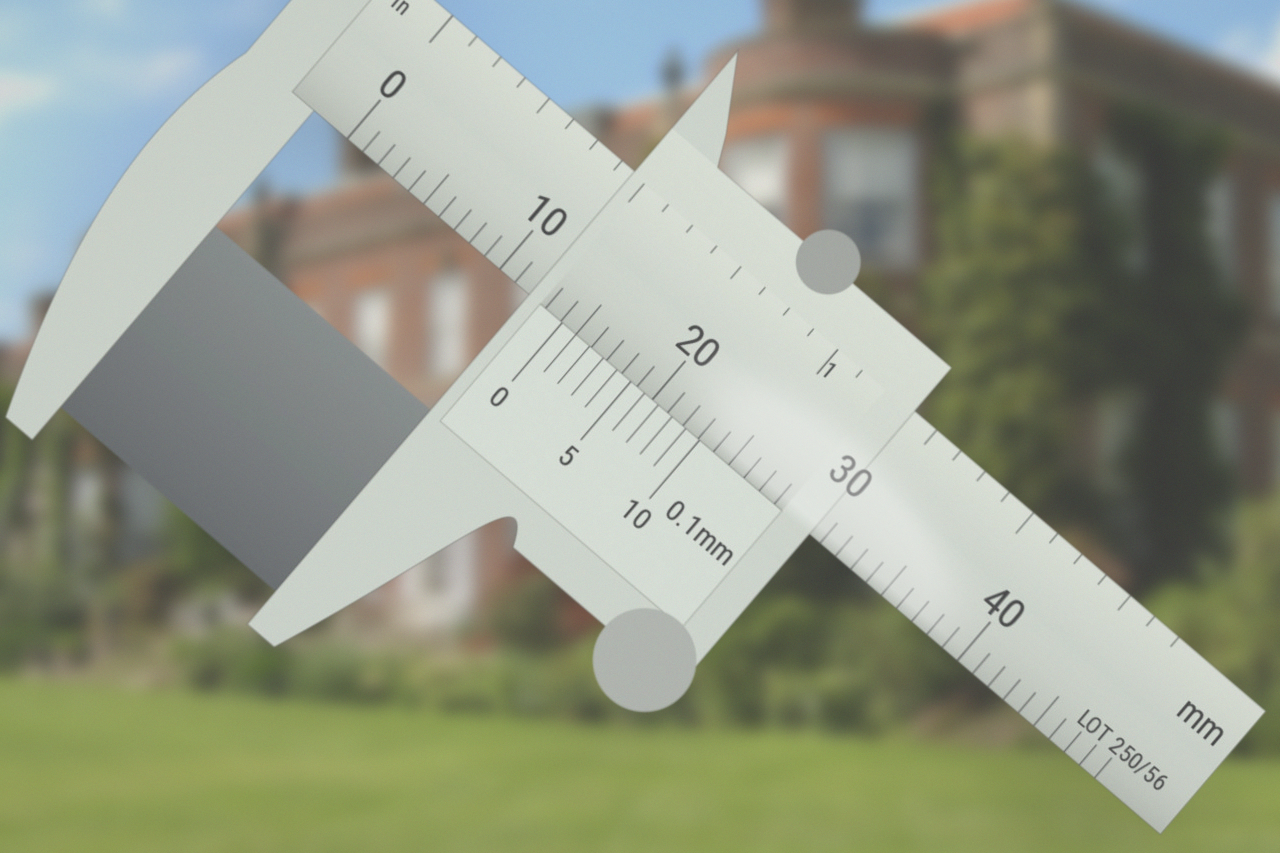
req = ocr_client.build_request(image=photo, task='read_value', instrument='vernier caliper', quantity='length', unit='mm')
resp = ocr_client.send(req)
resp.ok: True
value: 14.1 mm
